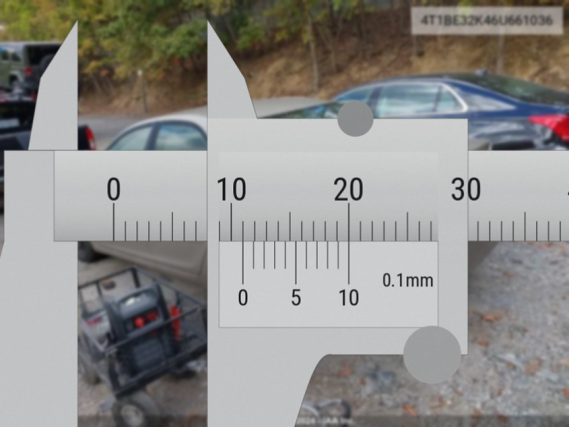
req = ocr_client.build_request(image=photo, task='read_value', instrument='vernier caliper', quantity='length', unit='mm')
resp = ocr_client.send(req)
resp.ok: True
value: 11.0 mm
